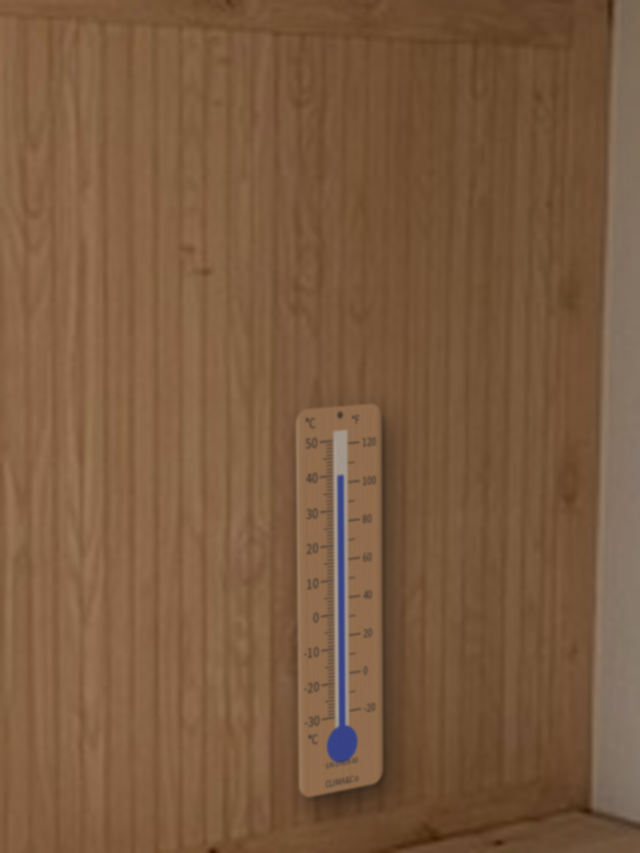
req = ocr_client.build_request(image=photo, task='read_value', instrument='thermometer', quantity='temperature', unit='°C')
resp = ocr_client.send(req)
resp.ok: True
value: 40 °C
